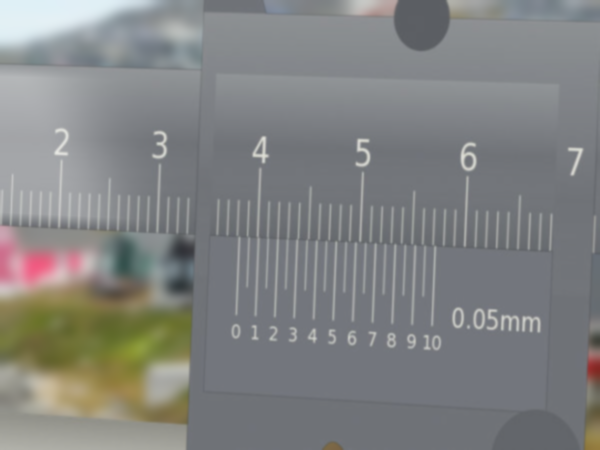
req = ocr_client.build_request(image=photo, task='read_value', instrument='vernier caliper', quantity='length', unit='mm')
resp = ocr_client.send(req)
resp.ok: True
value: 38.2 mm
